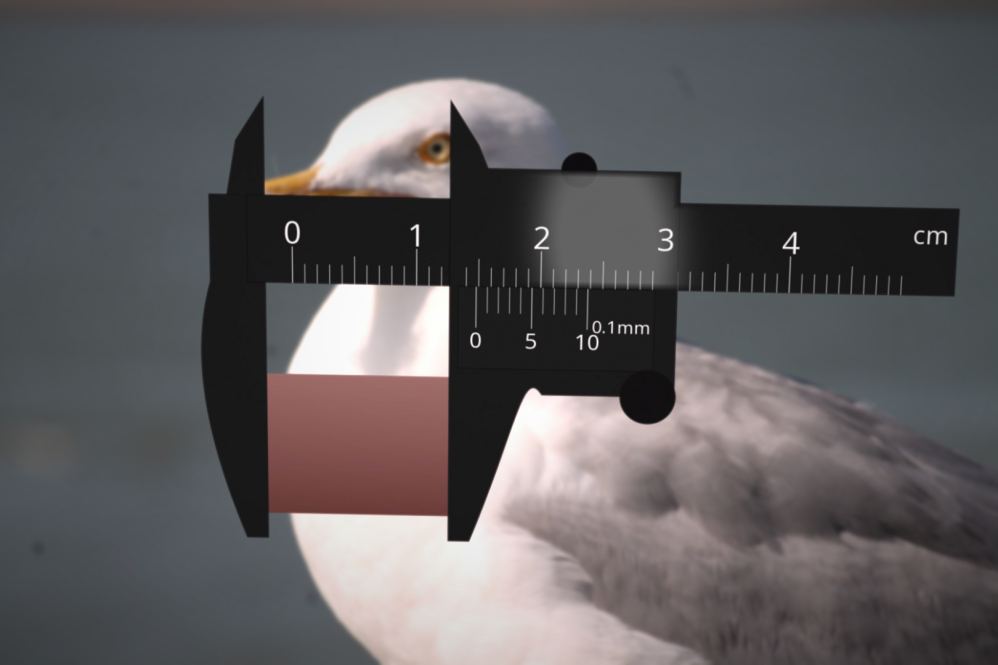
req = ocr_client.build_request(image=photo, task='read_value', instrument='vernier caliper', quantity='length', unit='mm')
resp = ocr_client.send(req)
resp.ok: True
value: 14.8 mm
